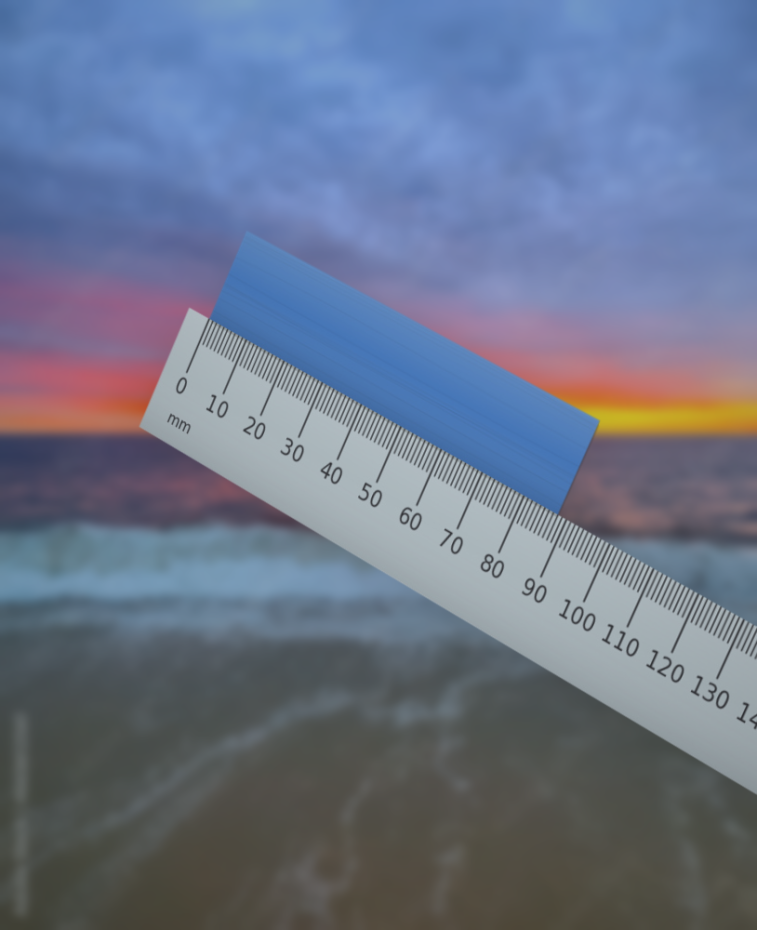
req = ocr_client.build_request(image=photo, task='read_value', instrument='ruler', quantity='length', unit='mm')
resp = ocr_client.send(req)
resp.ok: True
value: 88 mm
